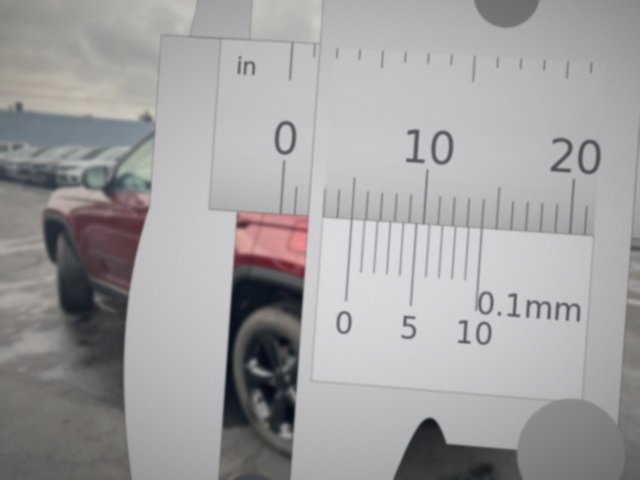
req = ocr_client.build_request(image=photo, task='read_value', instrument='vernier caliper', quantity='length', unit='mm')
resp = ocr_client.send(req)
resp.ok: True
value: 5.0 mm
